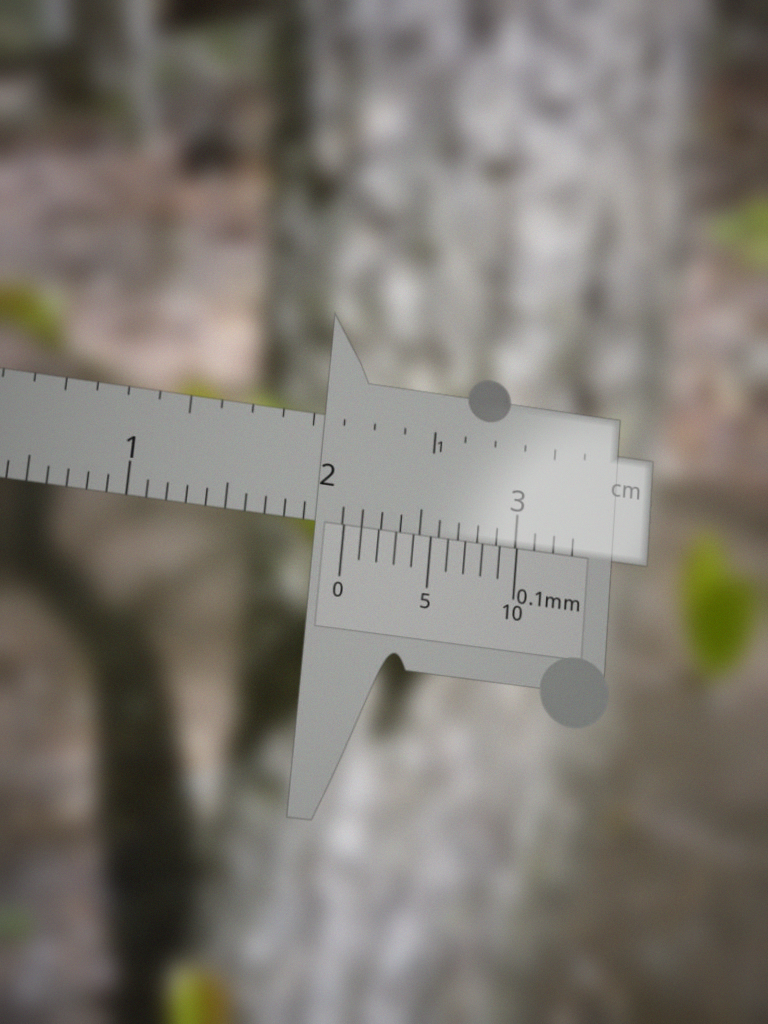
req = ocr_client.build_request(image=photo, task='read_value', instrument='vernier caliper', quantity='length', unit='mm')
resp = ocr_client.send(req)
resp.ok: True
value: 21.1 mm
